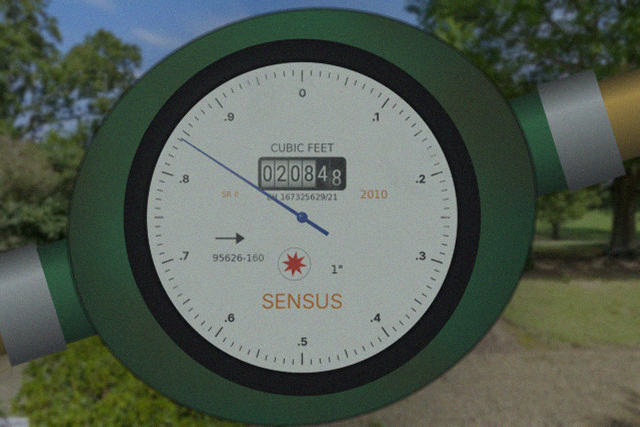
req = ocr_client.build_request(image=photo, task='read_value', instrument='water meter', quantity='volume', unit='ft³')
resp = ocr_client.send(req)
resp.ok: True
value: 20847.84 ft³
